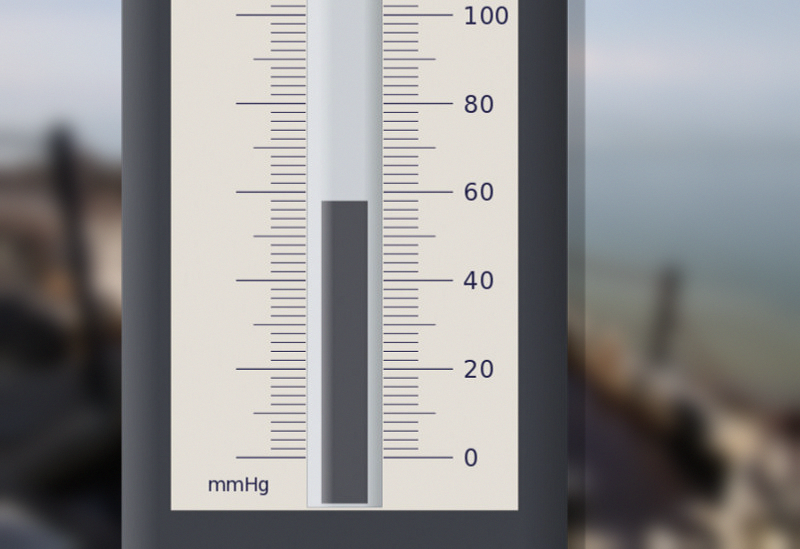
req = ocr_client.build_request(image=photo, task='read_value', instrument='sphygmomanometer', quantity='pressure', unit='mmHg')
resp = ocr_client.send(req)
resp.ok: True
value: 58 mmHg
